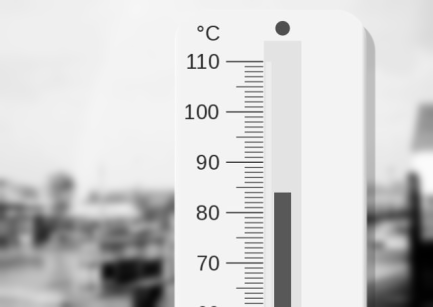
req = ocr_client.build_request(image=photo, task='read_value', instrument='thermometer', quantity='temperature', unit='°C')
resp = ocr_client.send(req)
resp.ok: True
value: 84 °C
